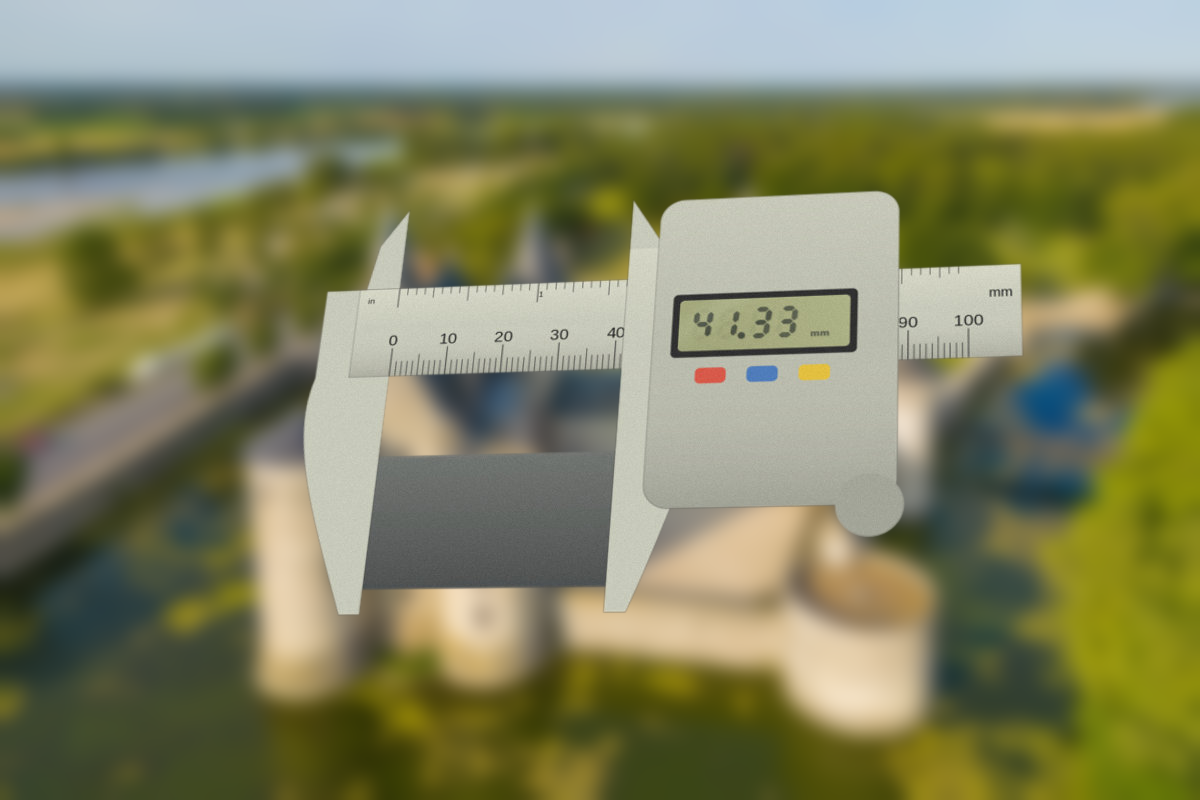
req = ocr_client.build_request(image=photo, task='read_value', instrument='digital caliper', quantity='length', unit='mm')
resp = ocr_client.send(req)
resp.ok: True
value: 41.33 mm
